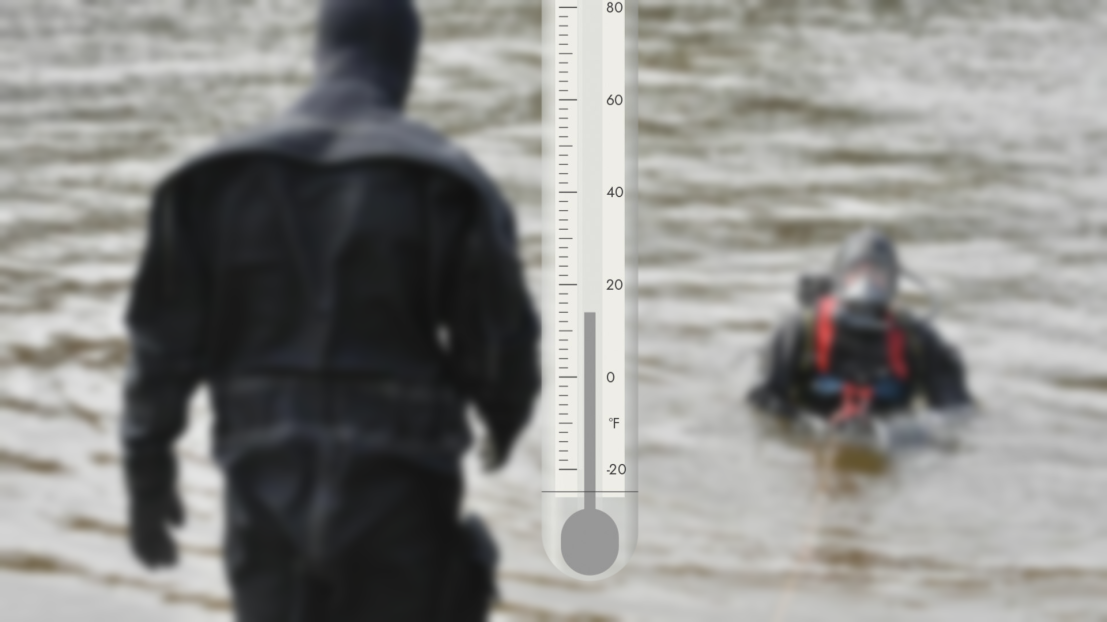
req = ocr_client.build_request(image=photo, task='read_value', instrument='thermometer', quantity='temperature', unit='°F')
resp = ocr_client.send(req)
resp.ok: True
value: 14 °F
